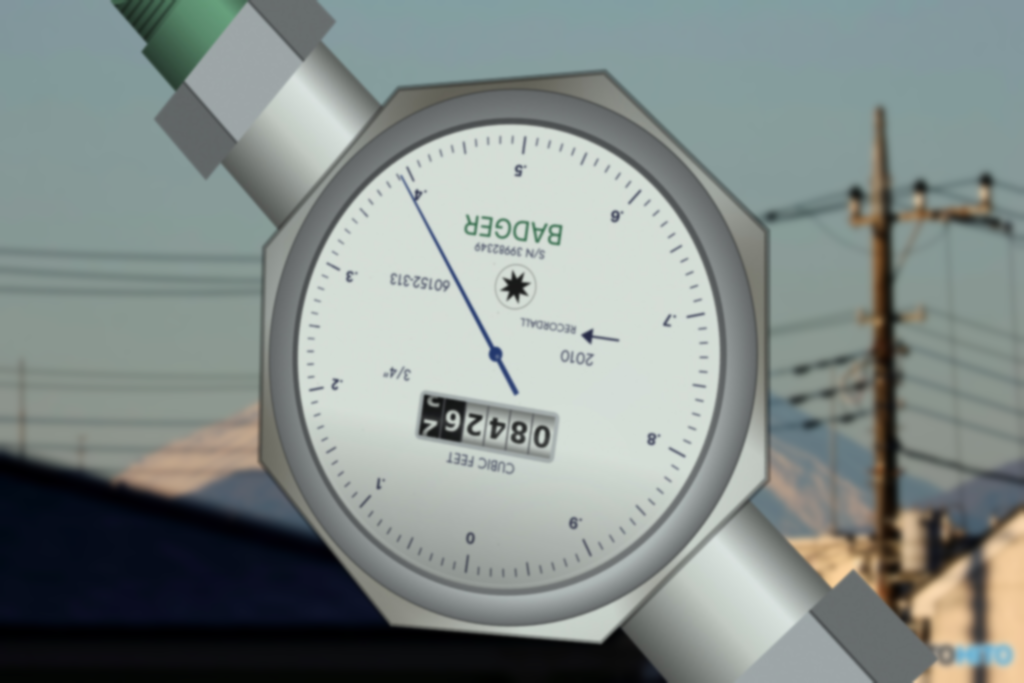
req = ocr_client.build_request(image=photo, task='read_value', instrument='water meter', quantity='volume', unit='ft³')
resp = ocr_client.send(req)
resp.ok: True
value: 84262.39 ft³
